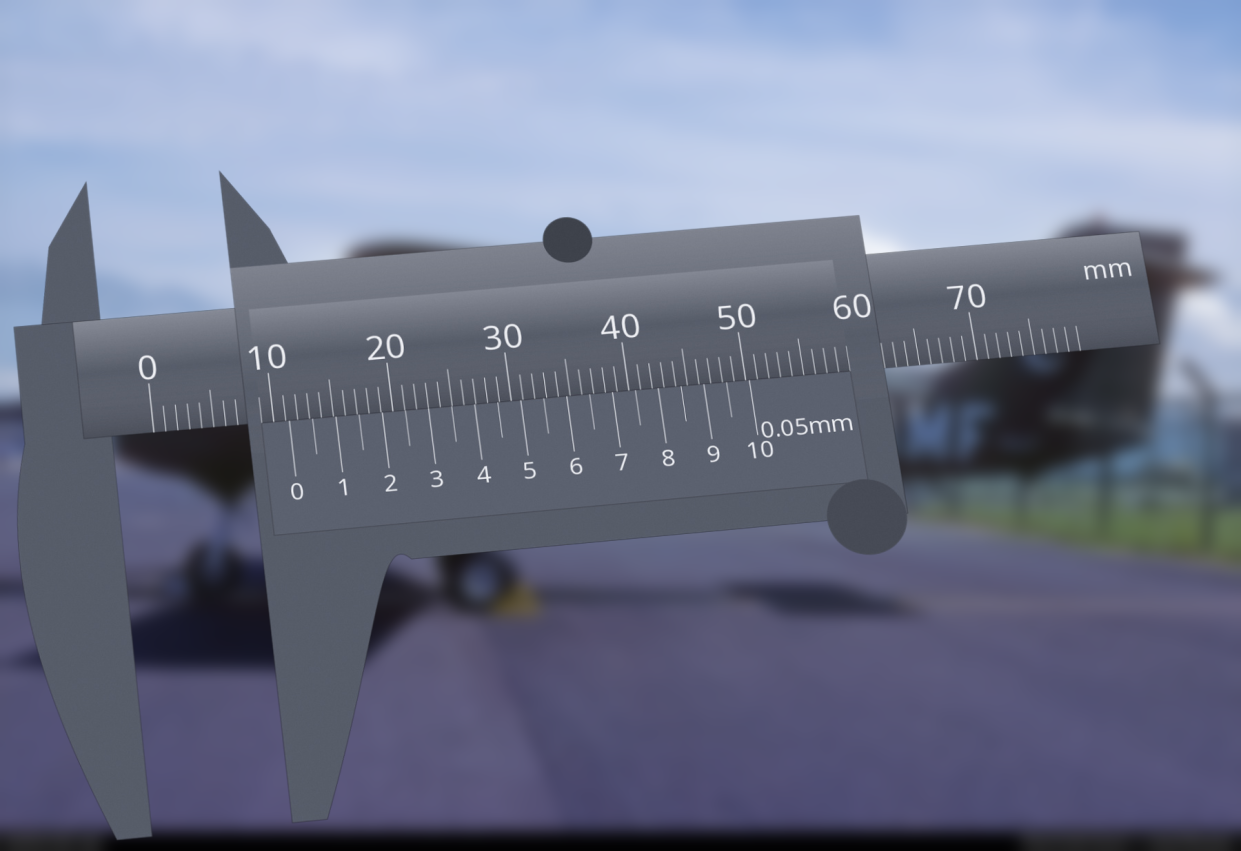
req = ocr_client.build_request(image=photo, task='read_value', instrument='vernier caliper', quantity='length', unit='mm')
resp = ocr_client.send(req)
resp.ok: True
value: 11.3 mm
